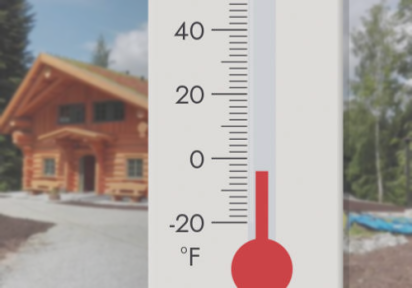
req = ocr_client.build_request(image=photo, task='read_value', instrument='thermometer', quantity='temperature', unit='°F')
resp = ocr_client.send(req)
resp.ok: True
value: -4 °F
